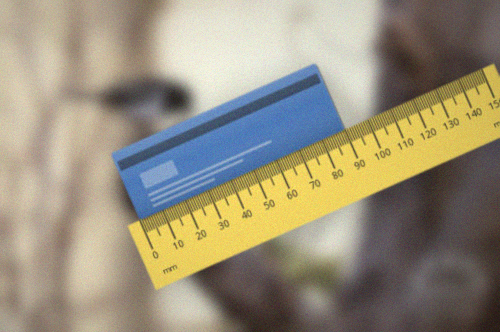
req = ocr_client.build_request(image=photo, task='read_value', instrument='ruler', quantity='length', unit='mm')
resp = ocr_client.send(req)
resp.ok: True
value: 90 mm
